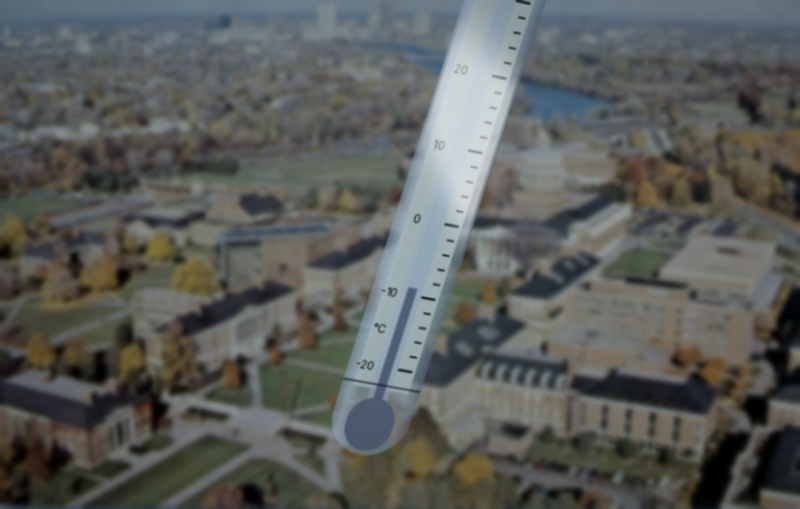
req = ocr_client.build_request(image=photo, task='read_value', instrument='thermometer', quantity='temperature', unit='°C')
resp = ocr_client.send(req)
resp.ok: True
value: -9 °C
